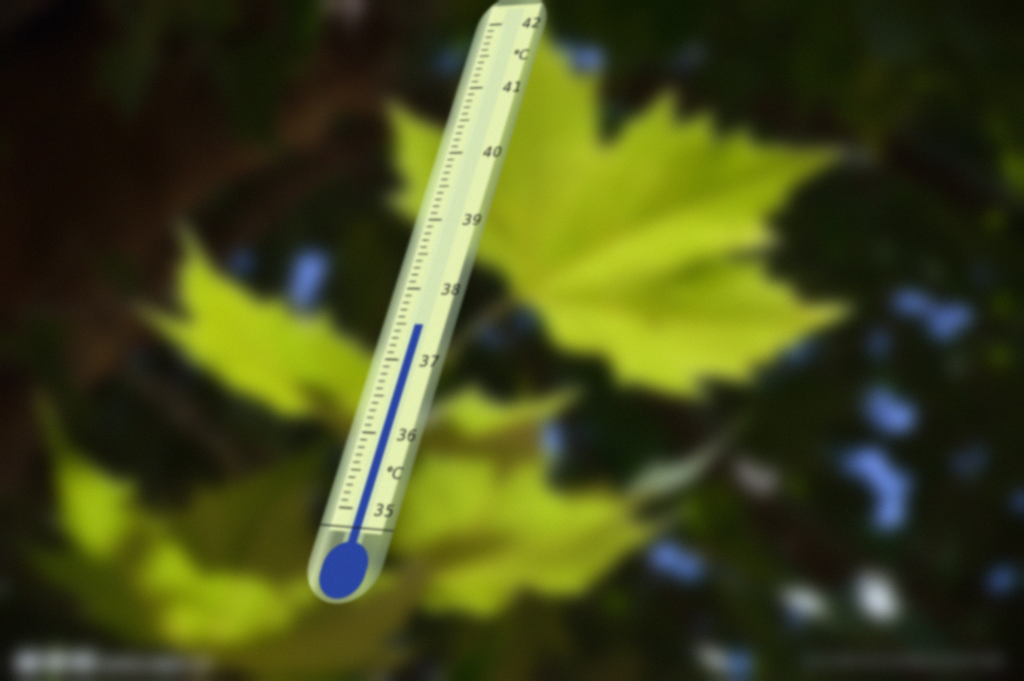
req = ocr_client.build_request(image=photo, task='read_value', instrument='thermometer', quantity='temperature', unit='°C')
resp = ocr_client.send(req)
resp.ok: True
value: 37.5 °C
